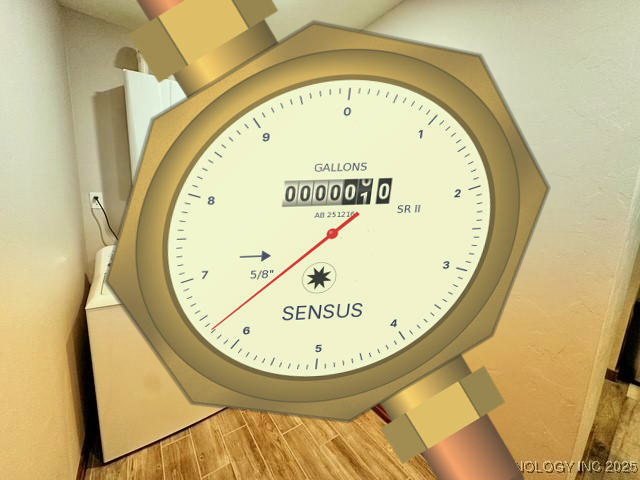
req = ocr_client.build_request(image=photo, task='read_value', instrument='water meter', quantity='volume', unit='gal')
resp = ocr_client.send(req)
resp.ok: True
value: 6.3 gal
